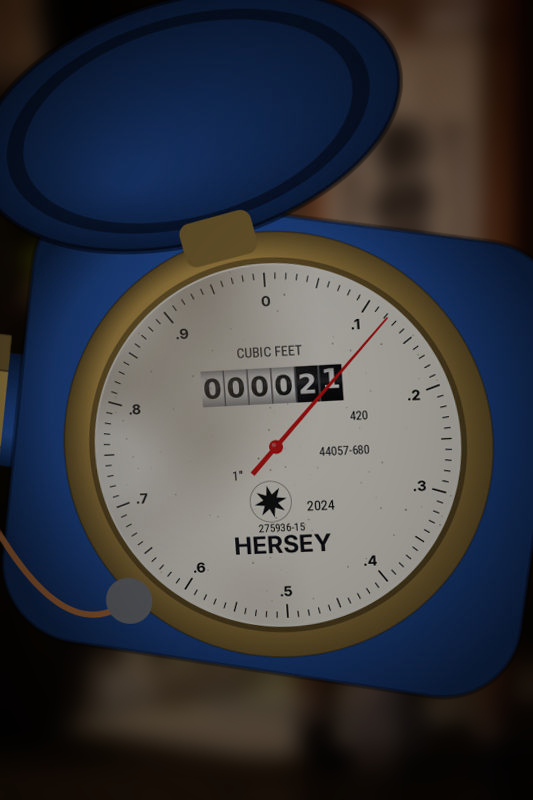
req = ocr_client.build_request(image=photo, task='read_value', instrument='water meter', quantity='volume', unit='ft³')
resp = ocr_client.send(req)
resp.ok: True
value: 21.12 ft³
